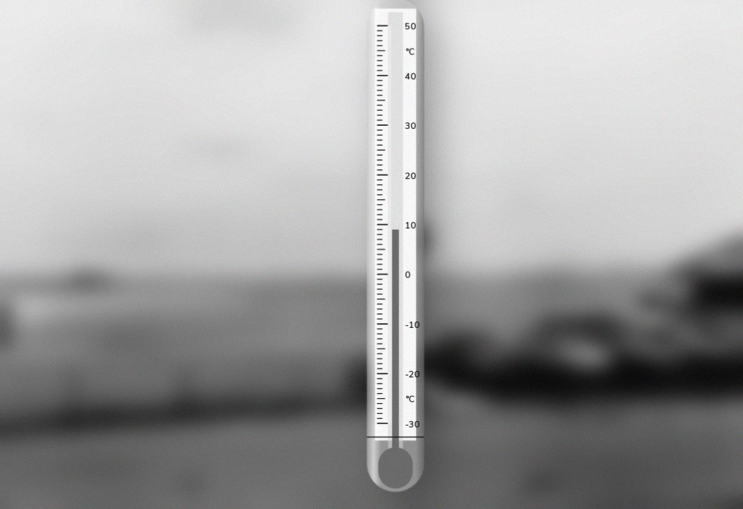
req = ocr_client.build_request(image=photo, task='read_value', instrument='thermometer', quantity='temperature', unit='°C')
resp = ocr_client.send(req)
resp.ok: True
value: 9 °C
